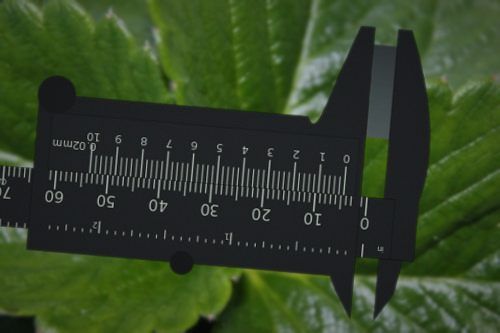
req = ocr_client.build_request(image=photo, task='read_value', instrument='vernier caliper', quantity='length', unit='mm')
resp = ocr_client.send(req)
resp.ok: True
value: 4.5 mm
